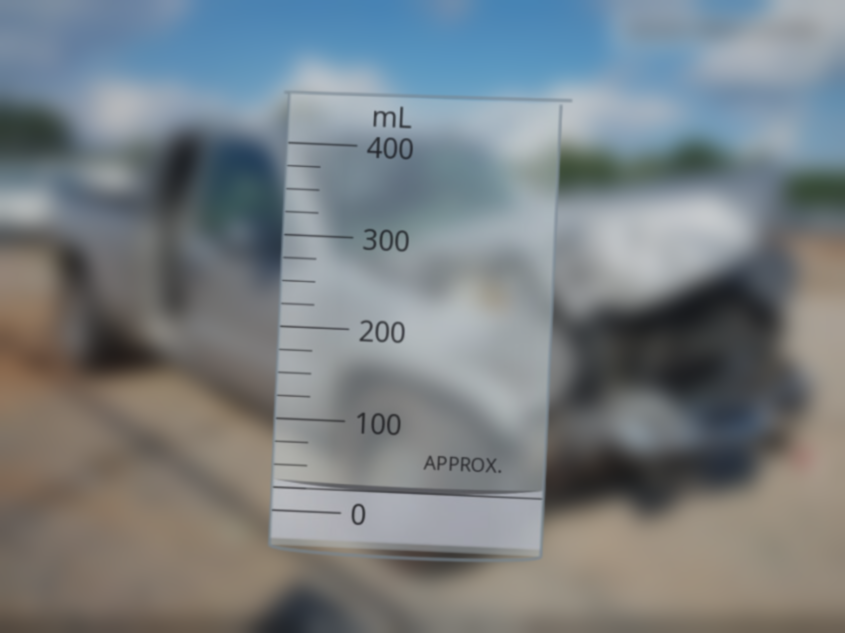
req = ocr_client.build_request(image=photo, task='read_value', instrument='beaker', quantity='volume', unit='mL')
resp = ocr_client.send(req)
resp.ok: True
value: 25 mL
